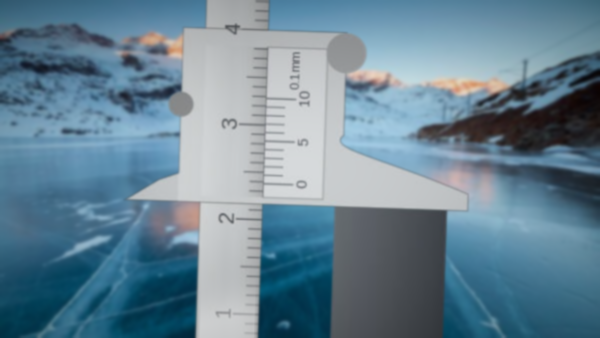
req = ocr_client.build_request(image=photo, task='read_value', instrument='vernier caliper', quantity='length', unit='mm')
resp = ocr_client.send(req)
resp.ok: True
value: 23.8 mm
